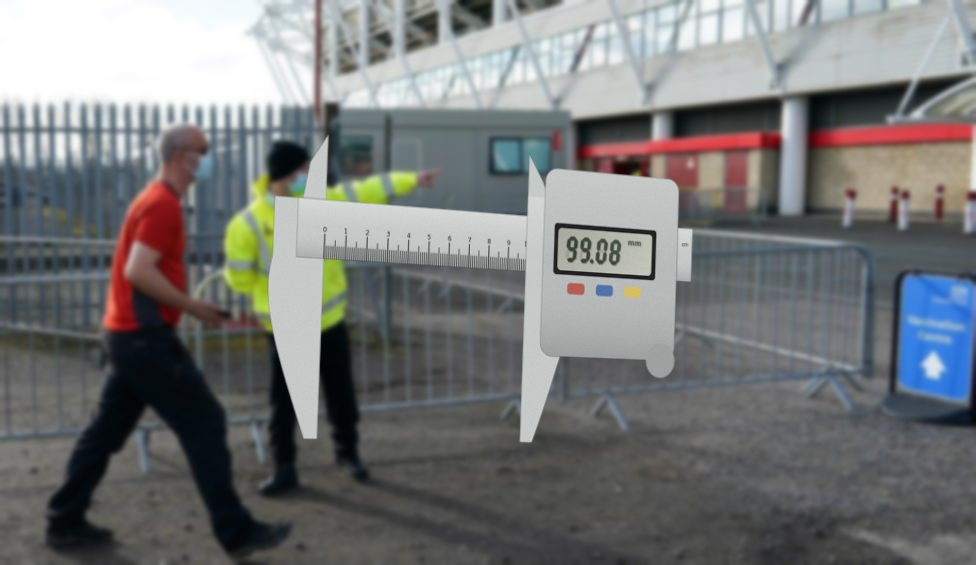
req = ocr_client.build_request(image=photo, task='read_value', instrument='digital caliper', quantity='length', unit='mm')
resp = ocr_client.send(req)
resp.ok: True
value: 99.08 mm
